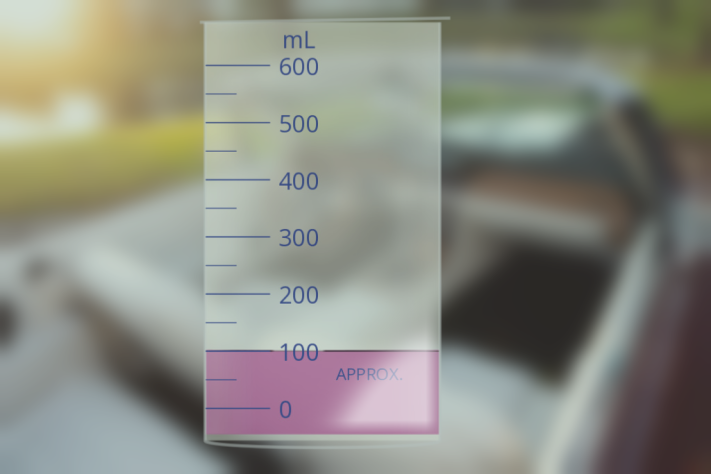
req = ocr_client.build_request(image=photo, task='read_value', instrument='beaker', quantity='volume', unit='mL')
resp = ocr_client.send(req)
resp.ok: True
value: 100 mL
